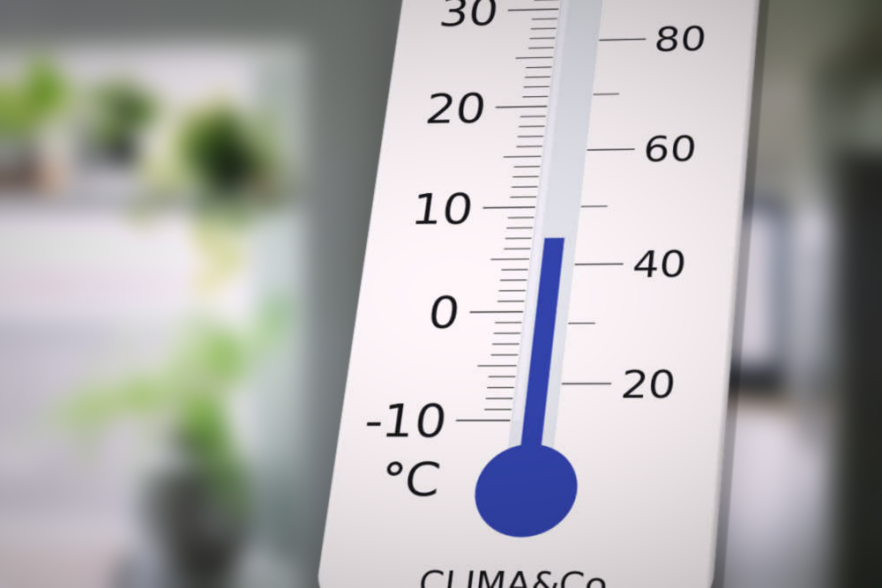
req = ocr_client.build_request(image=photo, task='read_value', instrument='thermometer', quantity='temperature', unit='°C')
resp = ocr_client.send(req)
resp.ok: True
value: 7 °C
